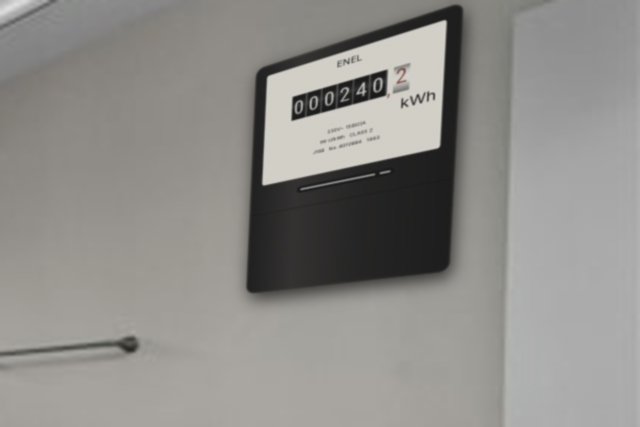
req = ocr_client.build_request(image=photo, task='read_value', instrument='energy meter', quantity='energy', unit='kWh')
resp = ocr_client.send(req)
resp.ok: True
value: 240.2 kWh
